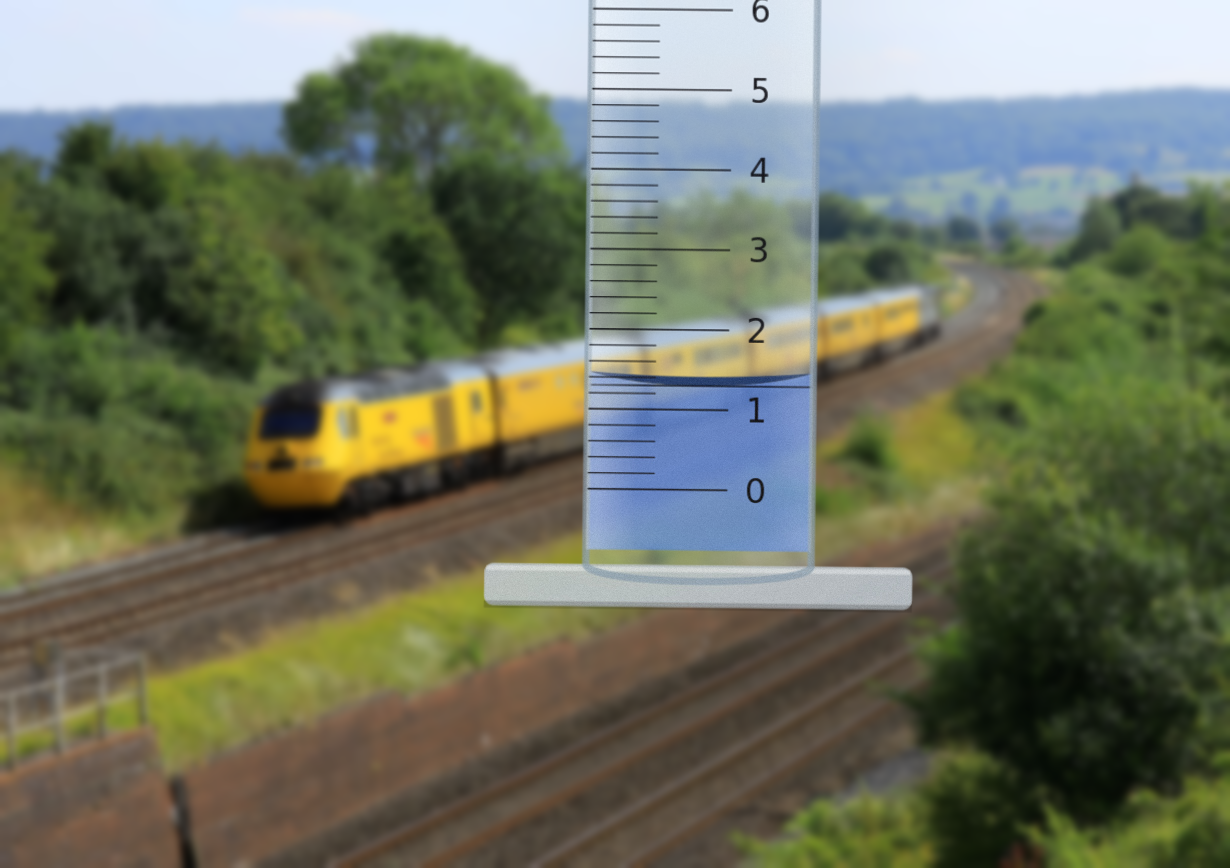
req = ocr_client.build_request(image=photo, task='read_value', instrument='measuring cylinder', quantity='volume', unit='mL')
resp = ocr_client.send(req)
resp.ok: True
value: 1.3 mL
